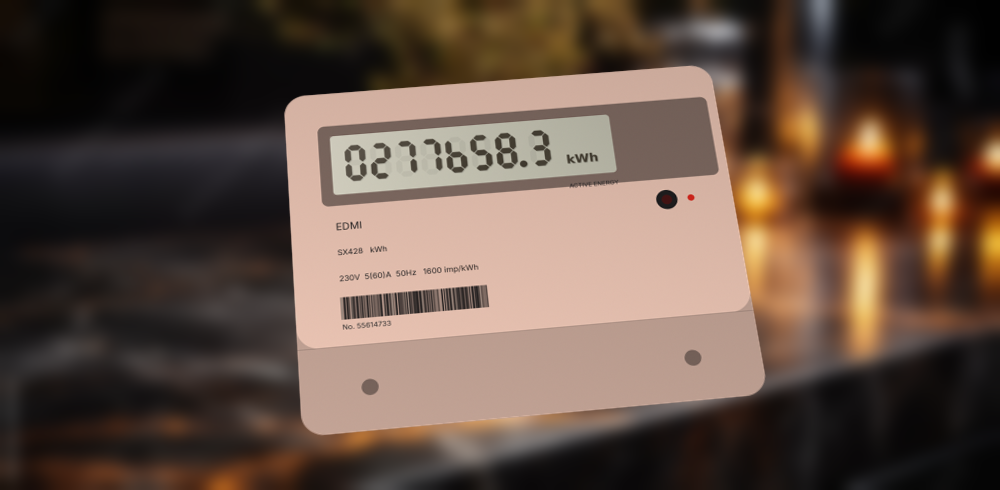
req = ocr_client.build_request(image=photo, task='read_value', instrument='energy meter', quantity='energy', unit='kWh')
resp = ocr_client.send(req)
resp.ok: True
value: 277658.3 kWh
